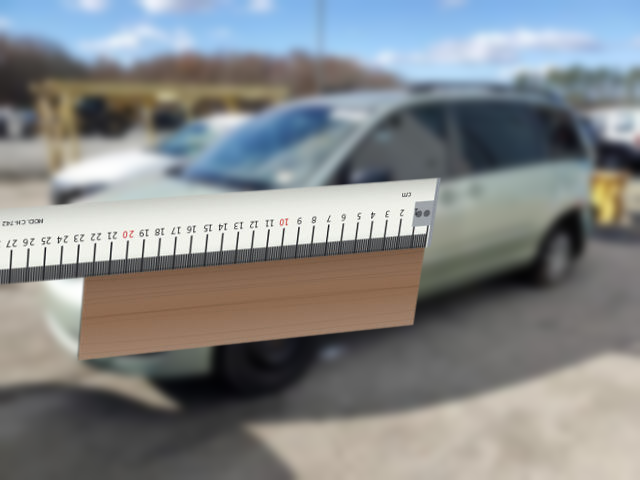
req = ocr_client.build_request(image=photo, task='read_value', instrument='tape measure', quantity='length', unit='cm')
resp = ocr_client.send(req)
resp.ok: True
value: 22.5 cm
